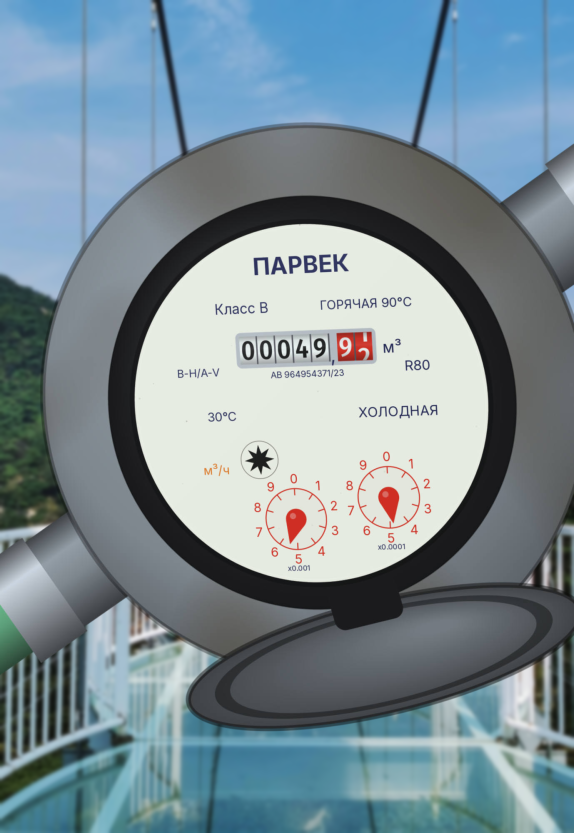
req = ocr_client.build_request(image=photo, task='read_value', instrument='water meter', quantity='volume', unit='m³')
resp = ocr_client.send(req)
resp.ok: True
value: 49.9154 m³
